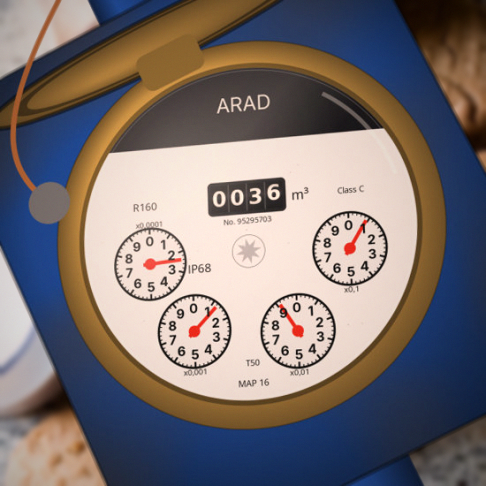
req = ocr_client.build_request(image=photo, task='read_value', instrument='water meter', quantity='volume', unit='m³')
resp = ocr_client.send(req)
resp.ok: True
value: 36.0912 m³
